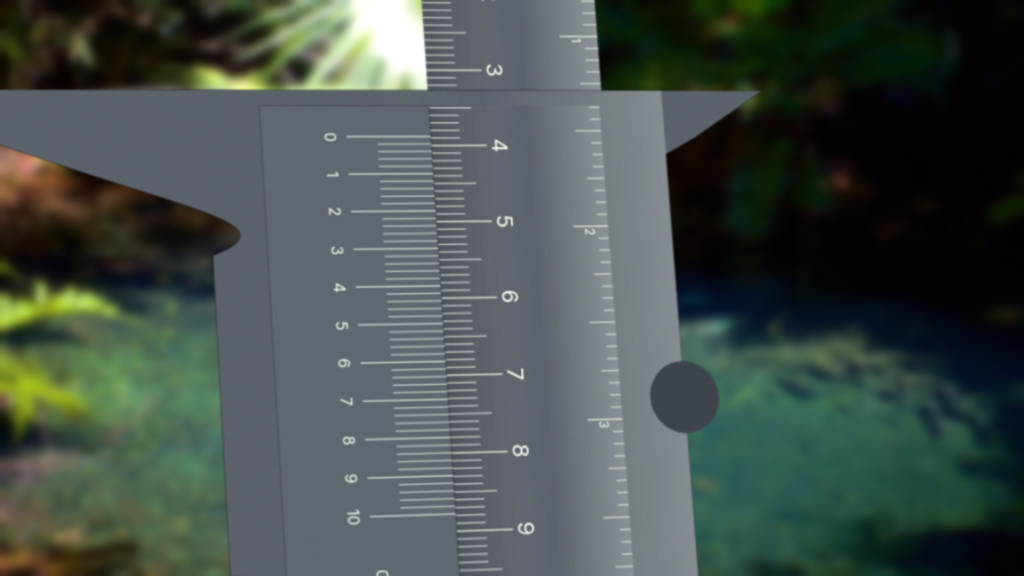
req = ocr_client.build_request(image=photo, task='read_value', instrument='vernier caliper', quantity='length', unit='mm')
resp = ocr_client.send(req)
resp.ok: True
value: 38.8 mm
